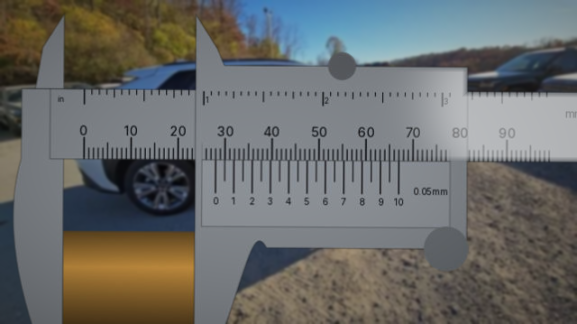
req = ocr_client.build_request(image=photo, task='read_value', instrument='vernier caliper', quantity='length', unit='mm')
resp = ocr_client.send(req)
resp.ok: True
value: 28.0 mm
